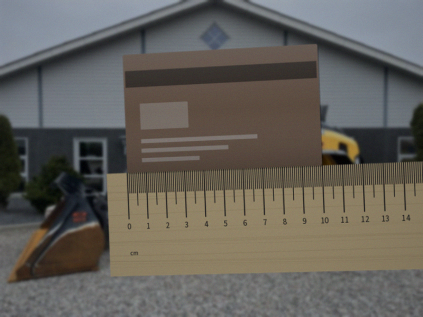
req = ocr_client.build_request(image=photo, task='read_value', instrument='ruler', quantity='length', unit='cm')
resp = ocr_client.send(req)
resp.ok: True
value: 10 cm
